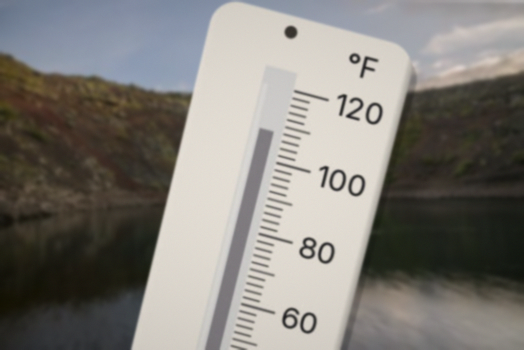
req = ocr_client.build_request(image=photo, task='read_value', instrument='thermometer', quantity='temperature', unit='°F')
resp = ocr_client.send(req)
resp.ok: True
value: 108 °F
